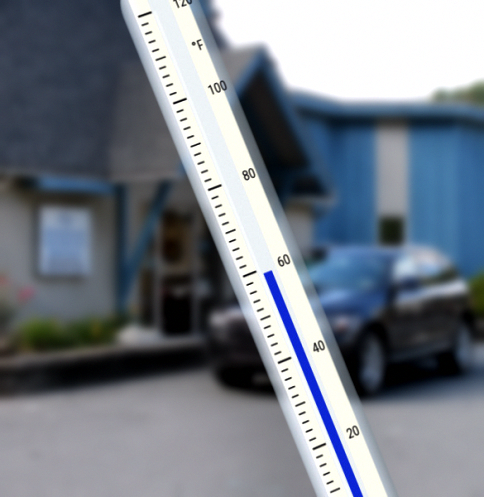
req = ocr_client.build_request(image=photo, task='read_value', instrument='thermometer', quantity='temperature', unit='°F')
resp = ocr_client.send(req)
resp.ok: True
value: 59 °F
